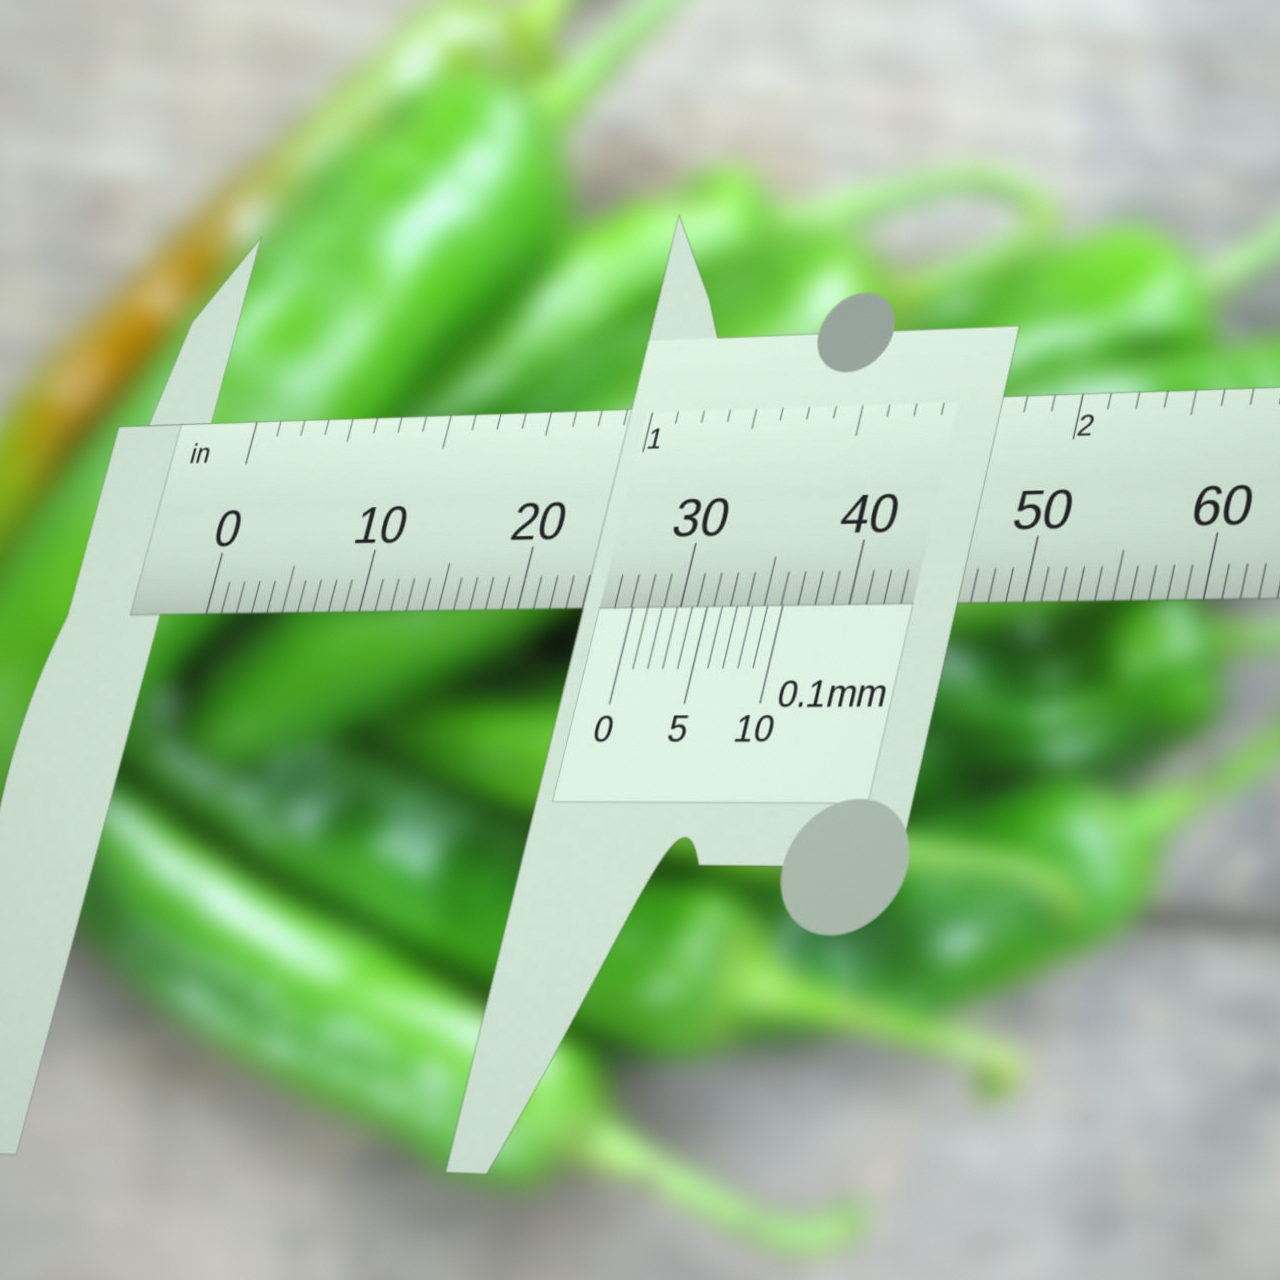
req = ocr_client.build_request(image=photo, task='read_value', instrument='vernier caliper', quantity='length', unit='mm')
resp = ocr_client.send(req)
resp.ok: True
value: 27.1 mm
